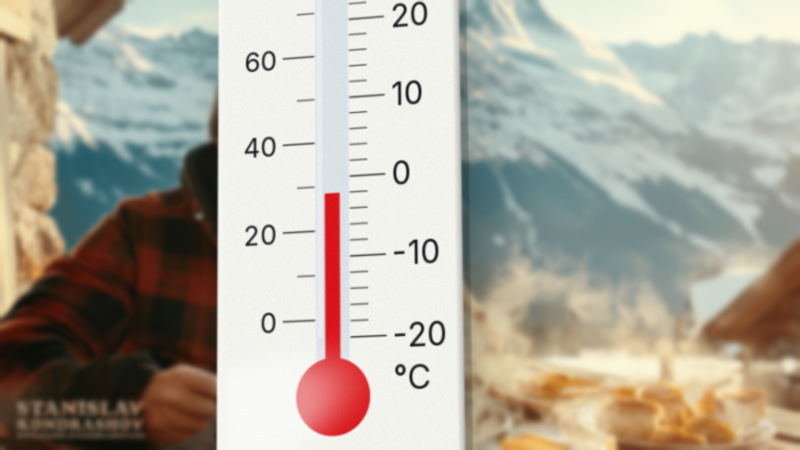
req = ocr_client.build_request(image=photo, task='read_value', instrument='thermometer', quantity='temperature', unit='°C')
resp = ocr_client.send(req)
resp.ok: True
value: -2 °C
